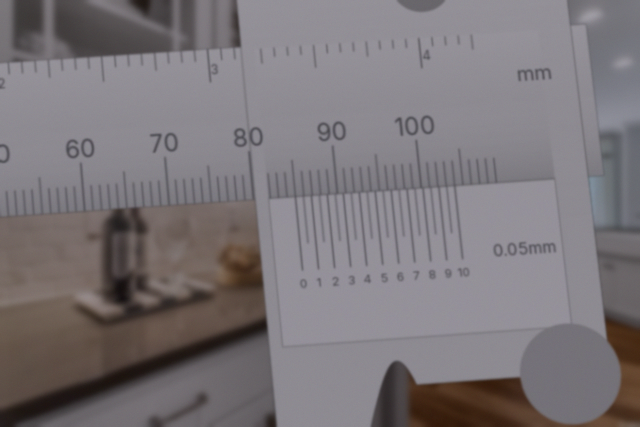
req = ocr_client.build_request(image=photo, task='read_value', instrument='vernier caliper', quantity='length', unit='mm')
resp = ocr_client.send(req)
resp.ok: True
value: 85.0 mm
